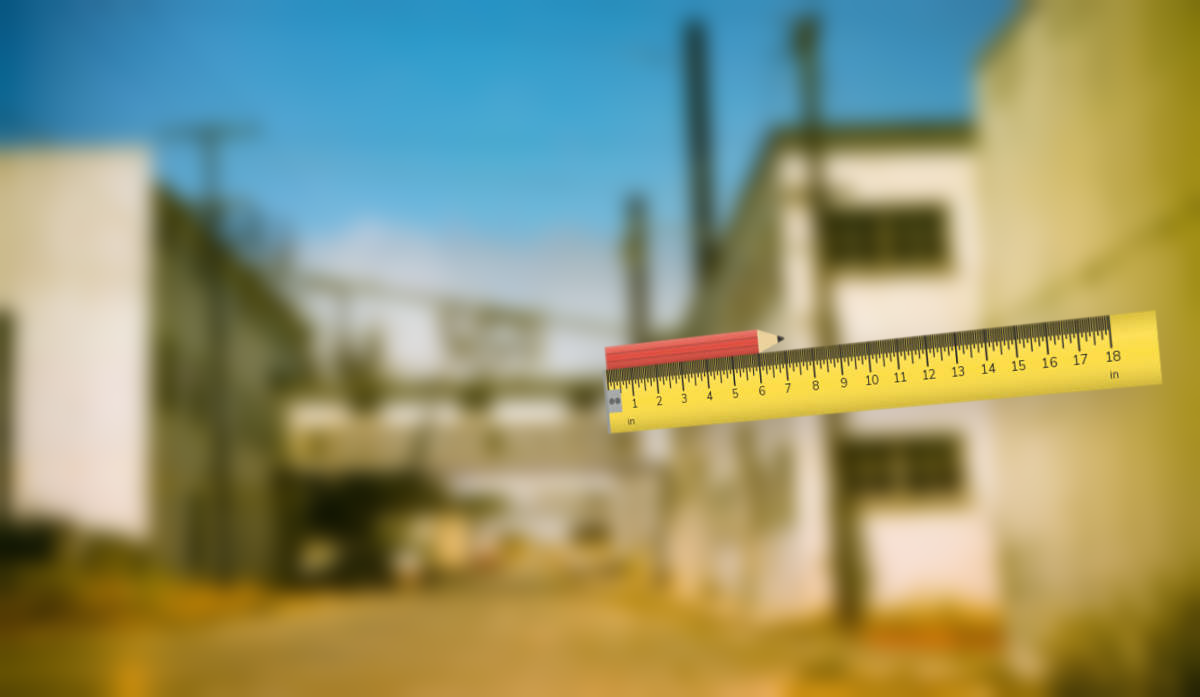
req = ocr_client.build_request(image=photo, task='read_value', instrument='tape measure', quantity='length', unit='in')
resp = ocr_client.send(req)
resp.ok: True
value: 7 in
